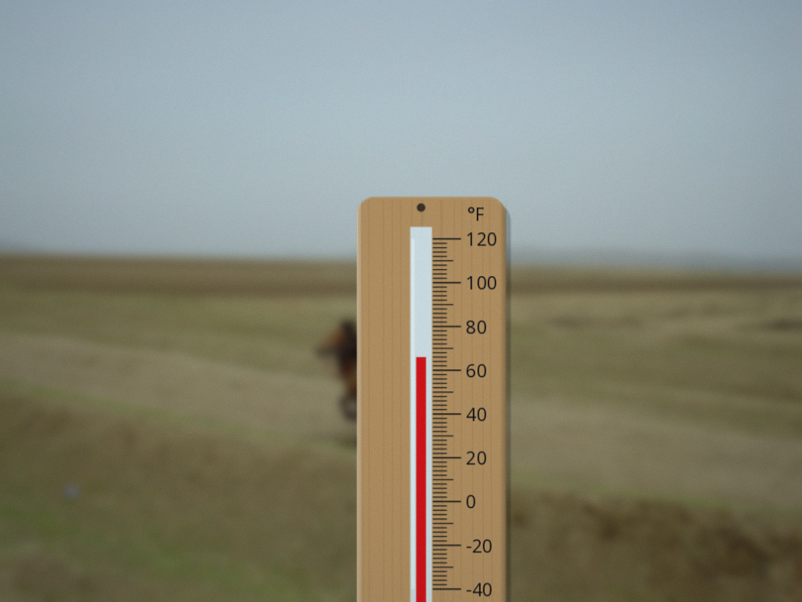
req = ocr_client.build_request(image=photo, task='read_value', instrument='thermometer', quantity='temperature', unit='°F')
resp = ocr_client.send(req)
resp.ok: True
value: 66 °F
